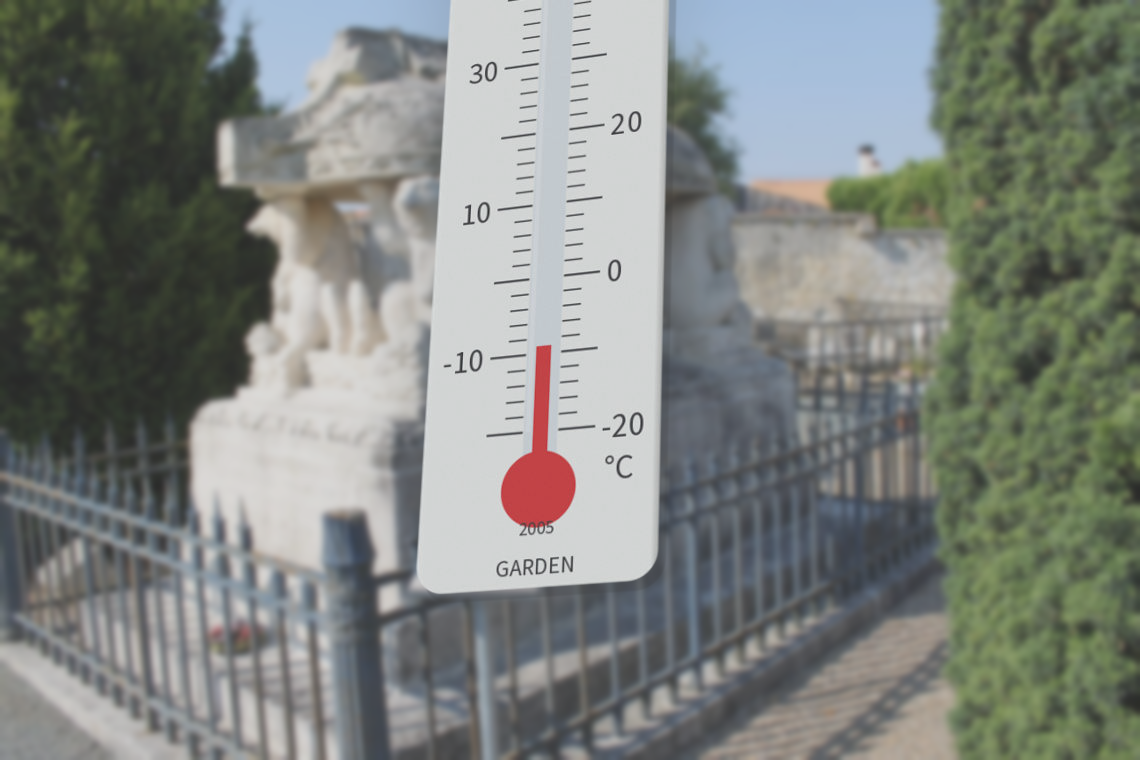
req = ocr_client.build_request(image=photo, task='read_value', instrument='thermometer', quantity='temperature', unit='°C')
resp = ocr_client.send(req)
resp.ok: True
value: -9 °C
